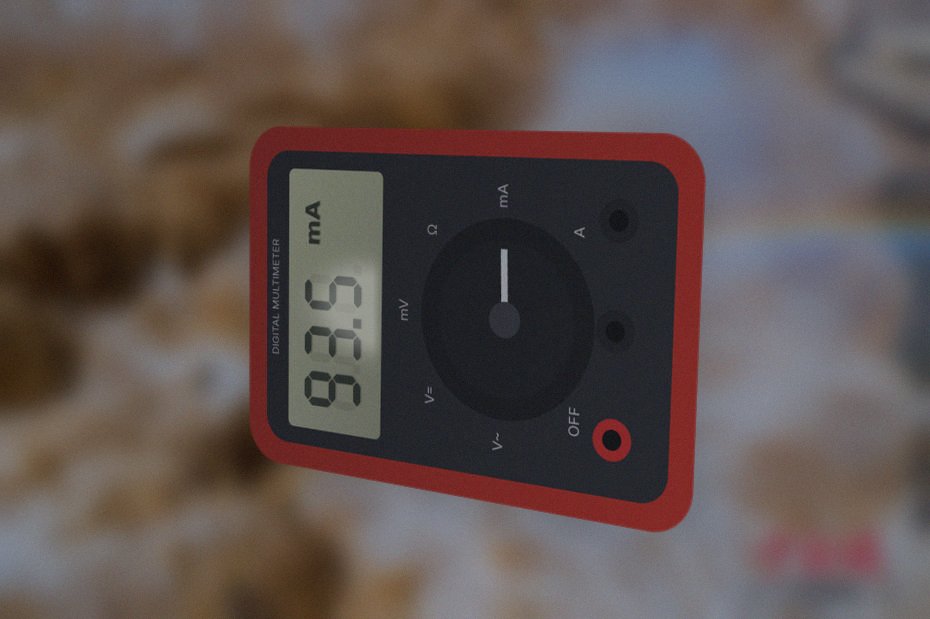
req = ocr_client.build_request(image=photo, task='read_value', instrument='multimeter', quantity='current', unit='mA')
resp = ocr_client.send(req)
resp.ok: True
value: 93.5 mA
